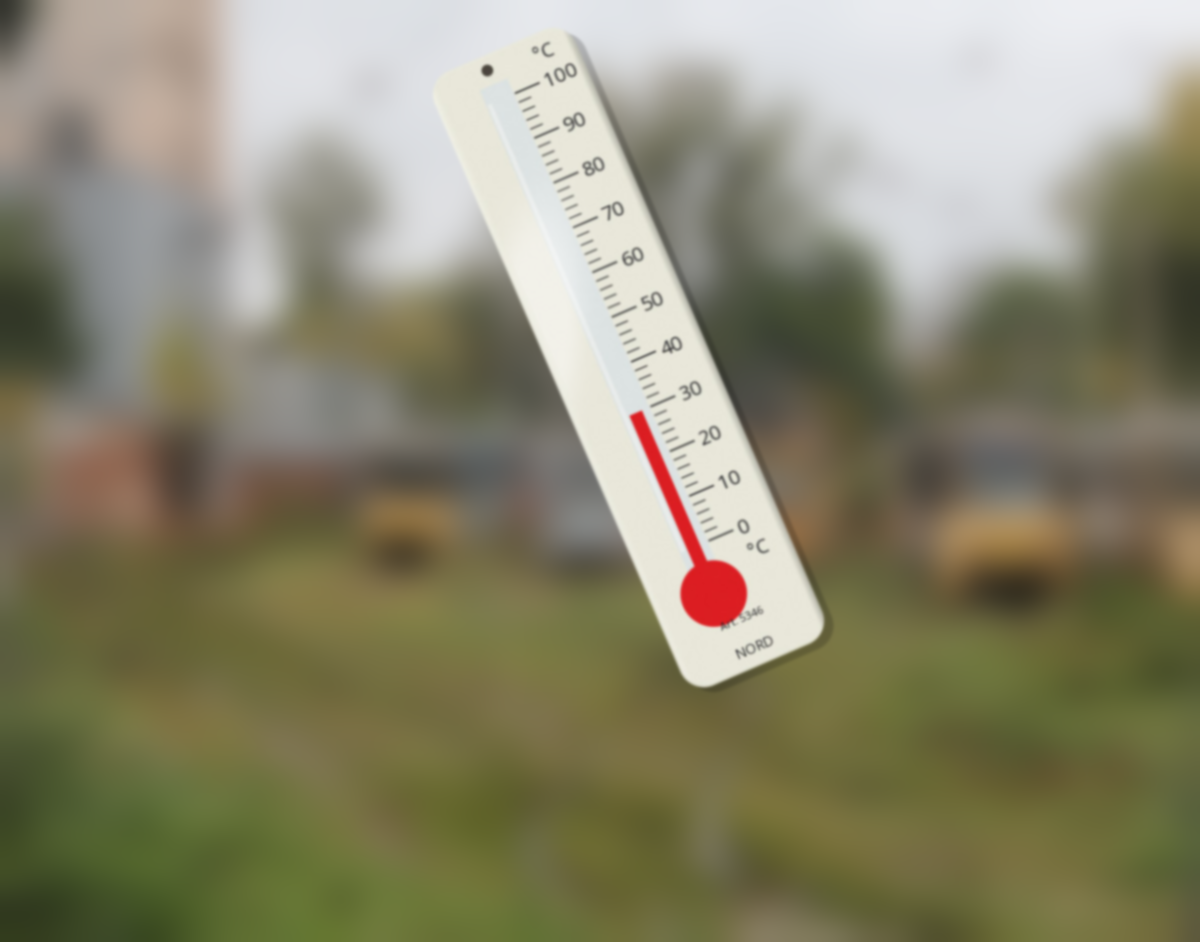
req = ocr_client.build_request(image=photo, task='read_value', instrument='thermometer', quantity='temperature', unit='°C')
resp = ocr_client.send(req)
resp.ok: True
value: 30 °C
